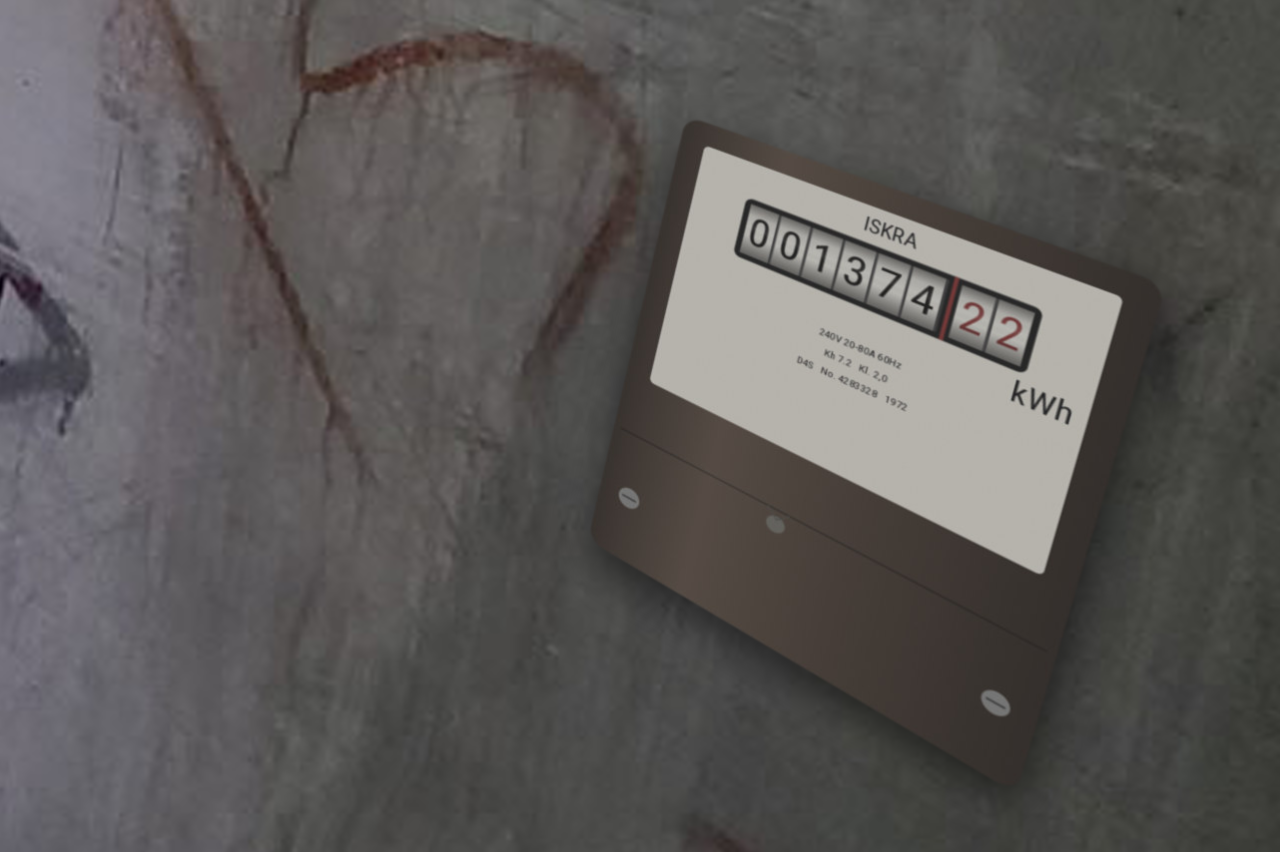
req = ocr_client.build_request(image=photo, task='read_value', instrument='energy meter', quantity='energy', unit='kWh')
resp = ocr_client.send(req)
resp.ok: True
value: 1374.22 kWh
